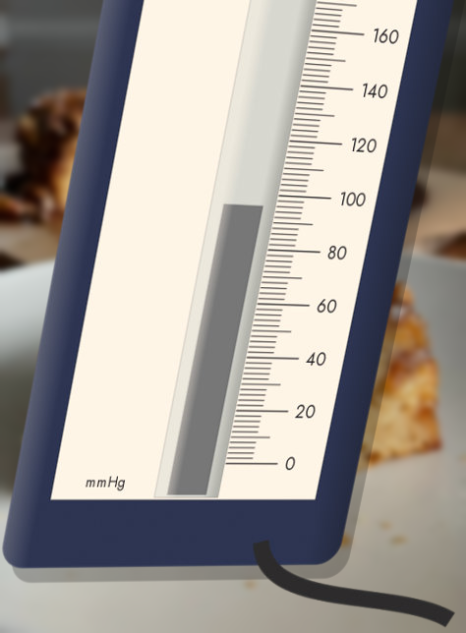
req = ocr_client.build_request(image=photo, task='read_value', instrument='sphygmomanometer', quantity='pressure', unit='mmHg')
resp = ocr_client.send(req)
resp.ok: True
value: 96 mmHg
